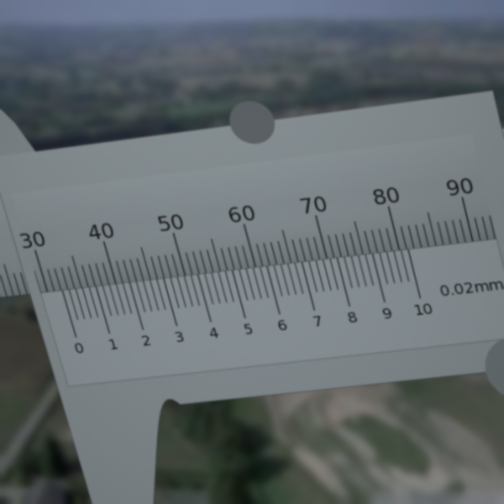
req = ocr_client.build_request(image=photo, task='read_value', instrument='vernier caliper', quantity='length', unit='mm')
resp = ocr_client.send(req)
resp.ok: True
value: 32.2 mm
